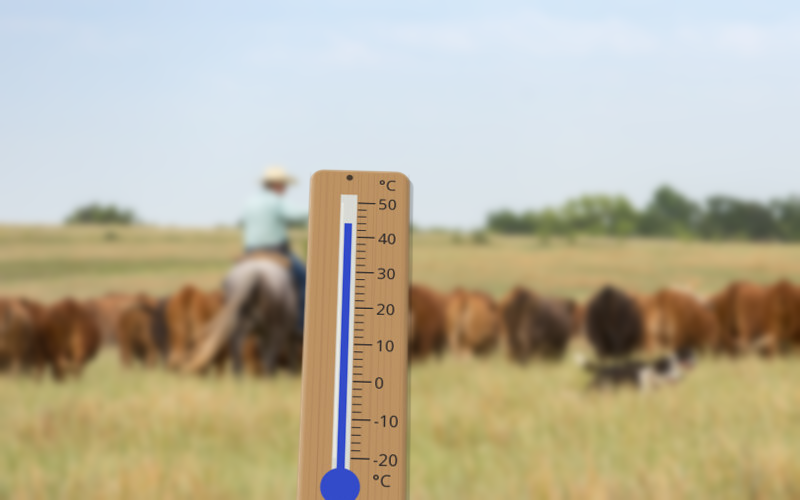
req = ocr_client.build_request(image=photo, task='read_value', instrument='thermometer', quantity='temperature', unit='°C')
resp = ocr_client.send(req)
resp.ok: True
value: 44 °C
